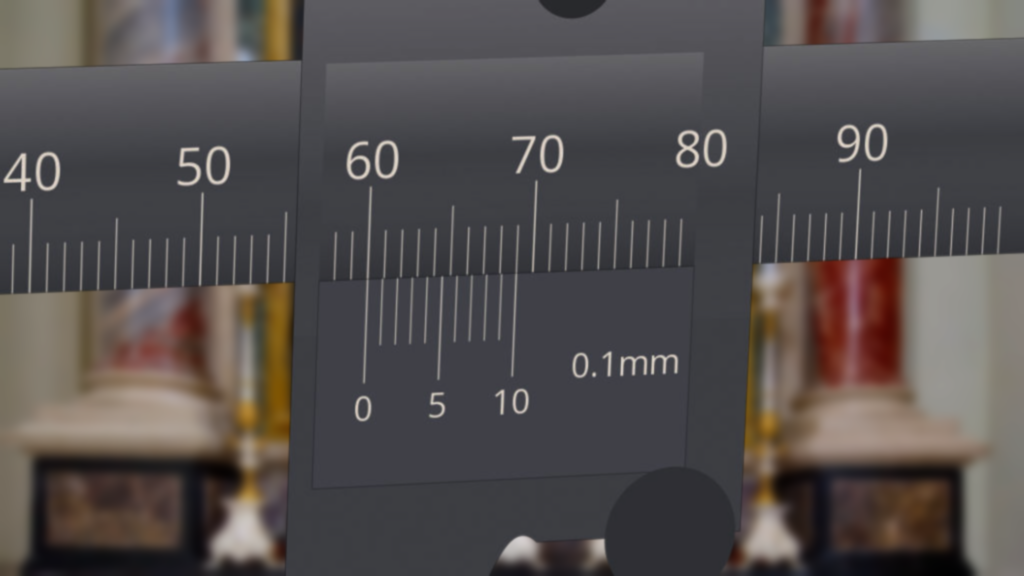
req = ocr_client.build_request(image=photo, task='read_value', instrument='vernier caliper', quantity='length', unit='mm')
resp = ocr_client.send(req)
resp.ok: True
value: 60.0 mm
